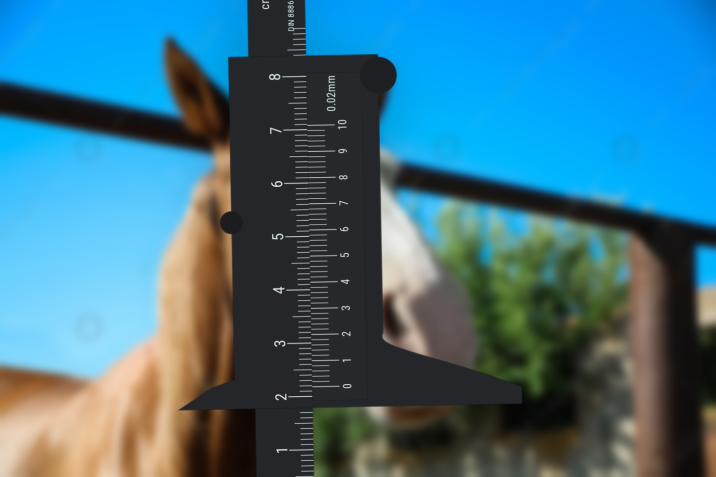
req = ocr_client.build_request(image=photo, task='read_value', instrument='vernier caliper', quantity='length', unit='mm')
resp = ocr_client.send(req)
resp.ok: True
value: 21.8 mm
